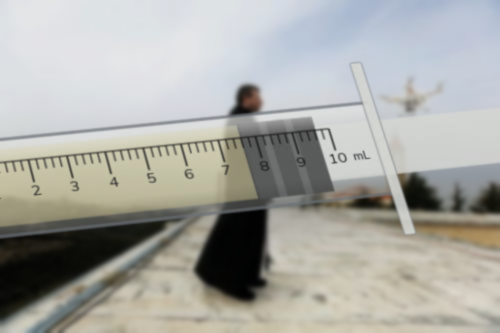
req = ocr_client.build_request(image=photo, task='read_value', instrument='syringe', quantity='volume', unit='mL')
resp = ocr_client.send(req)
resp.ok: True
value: 7.6 mL
